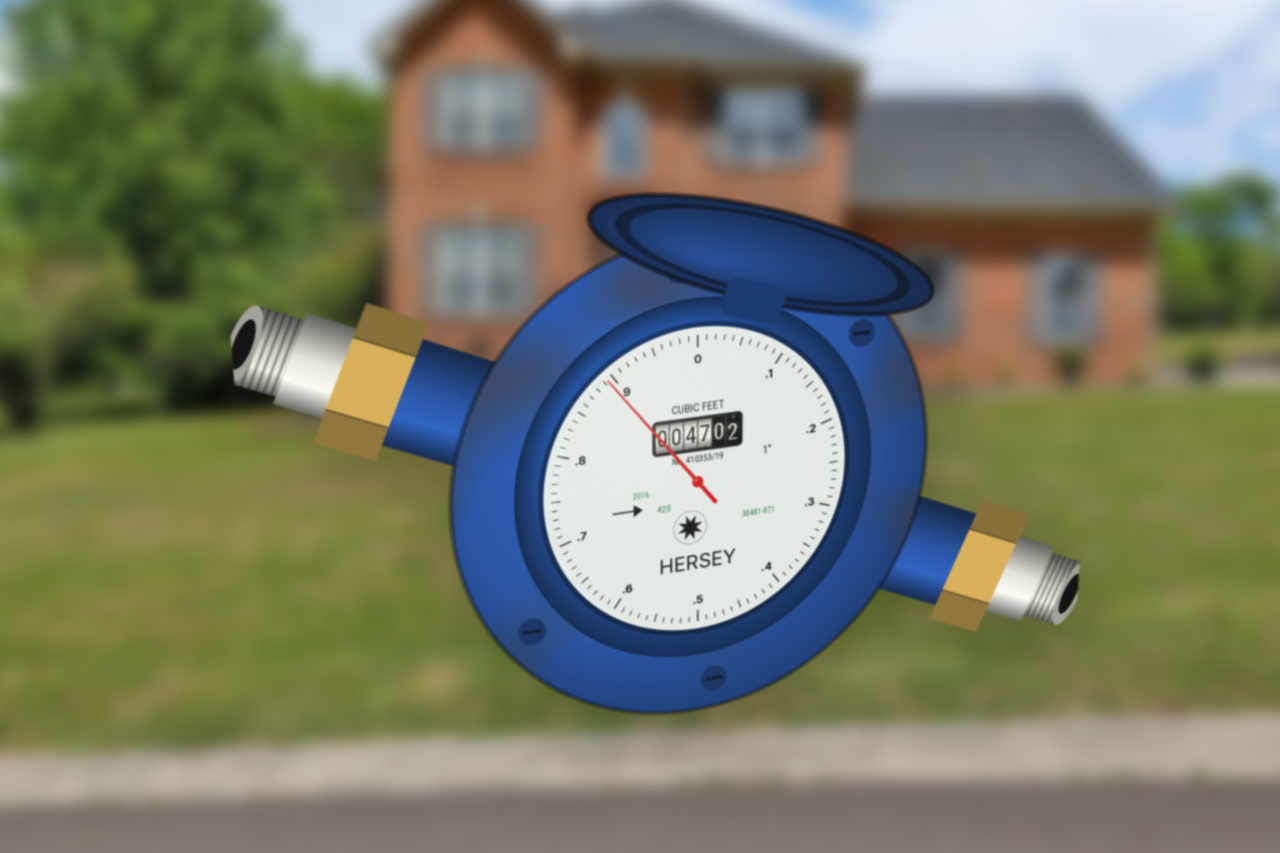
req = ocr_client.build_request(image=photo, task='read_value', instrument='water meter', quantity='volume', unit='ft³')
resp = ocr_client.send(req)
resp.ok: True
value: 4701.89 ft³
